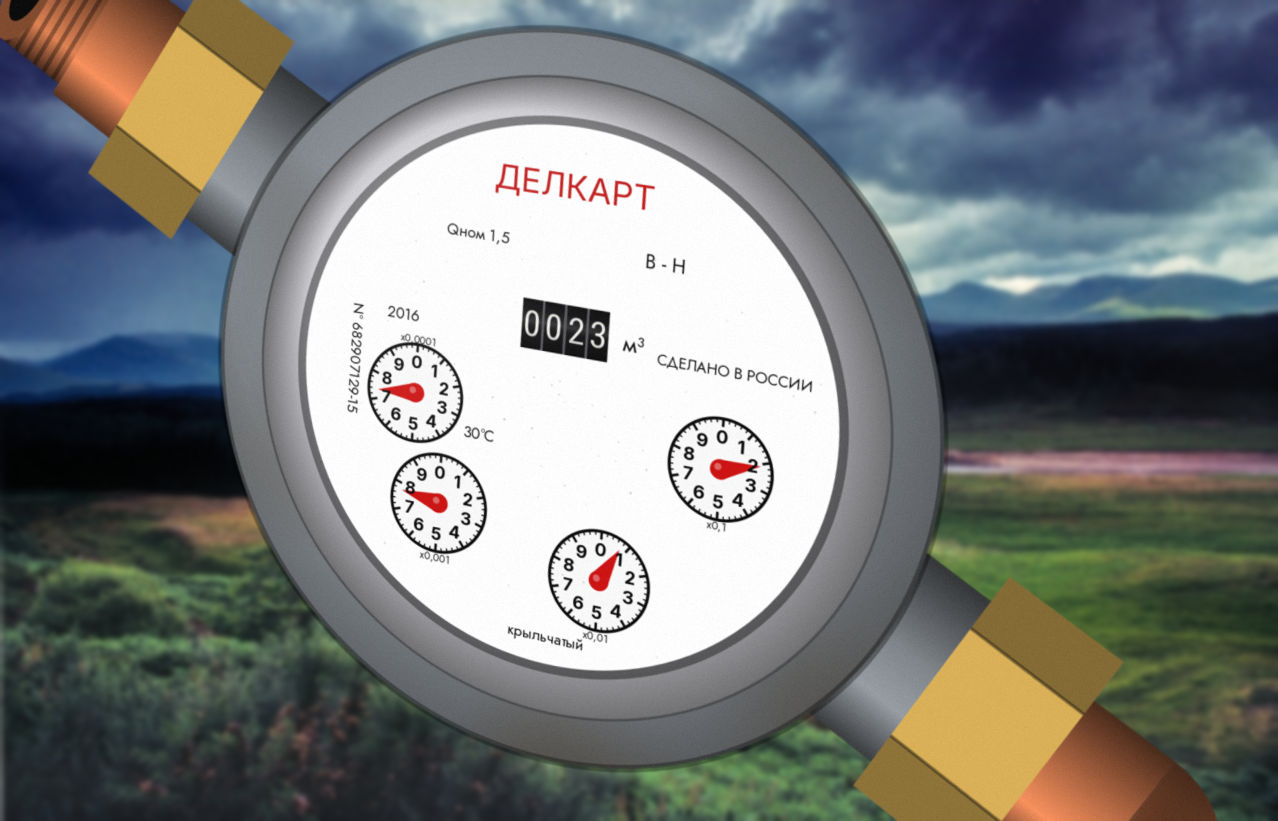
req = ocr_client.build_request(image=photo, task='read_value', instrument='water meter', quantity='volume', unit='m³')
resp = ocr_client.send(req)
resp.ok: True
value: 23.2077 m³
